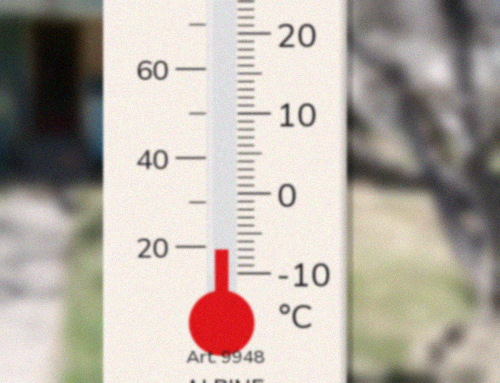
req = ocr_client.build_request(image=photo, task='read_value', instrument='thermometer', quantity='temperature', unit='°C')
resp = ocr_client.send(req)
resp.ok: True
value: -7 °C
